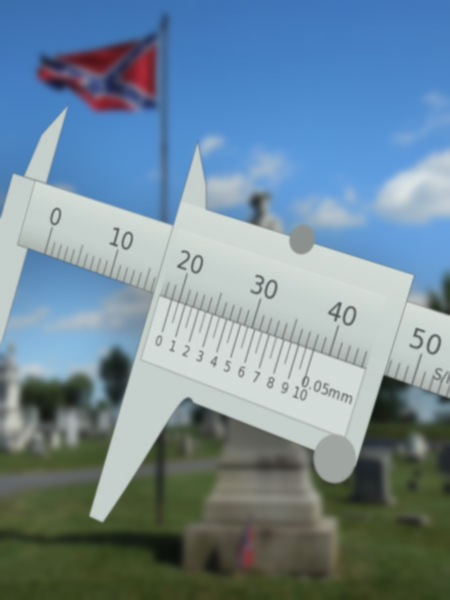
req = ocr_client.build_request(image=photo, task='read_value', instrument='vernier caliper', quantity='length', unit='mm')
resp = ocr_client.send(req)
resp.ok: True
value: 19.0 mm
